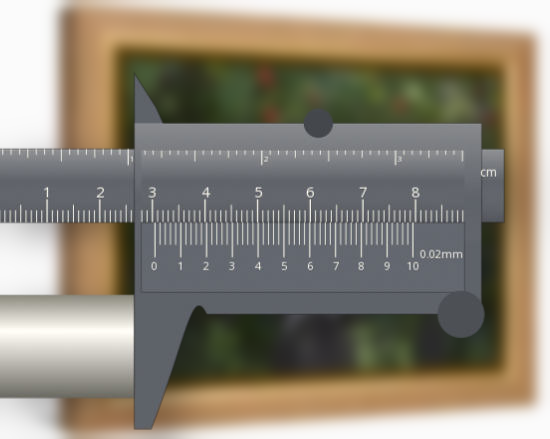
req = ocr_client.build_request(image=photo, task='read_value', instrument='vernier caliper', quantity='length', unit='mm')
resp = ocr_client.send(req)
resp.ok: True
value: 30.5 mm
